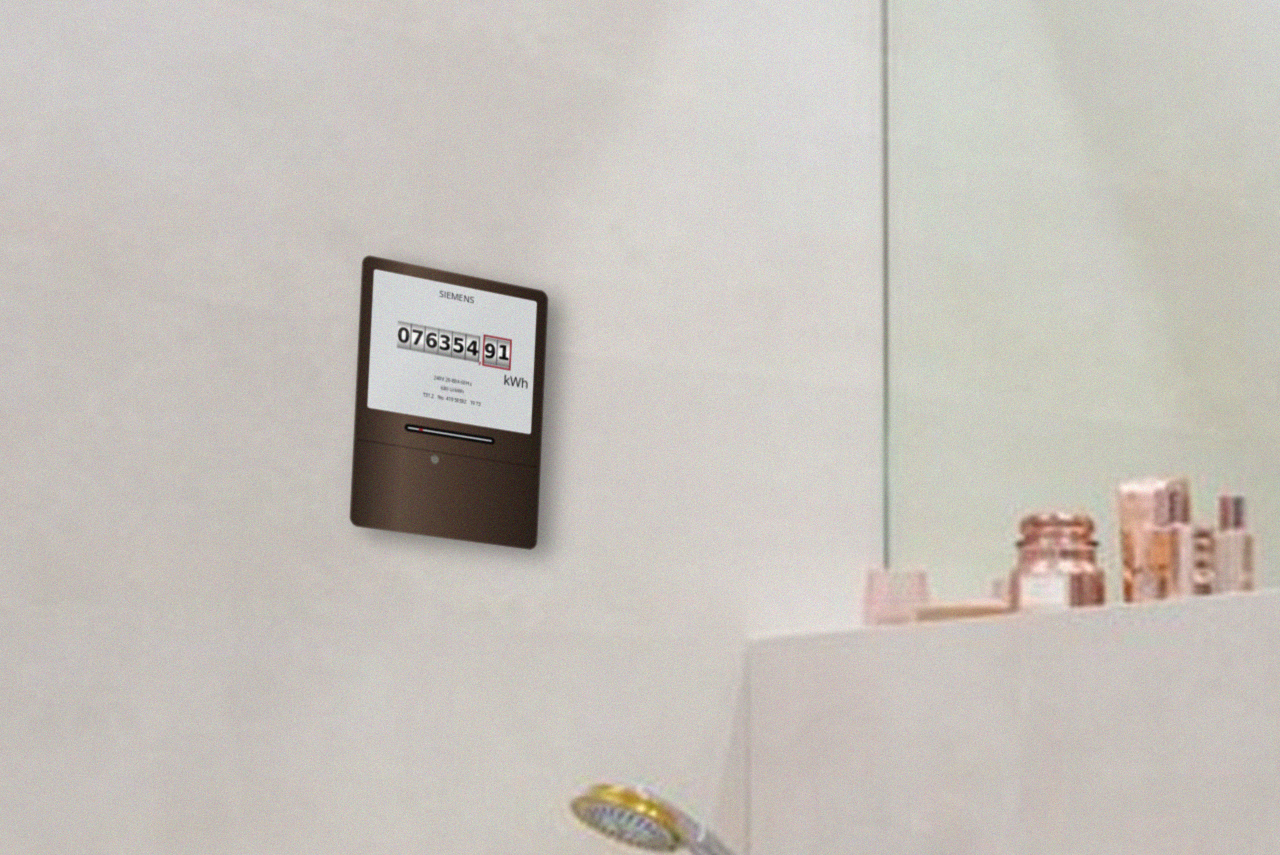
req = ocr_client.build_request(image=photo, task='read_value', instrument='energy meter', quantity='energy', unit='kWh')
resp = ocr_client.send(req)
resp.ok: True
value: 76354.91 kWh
